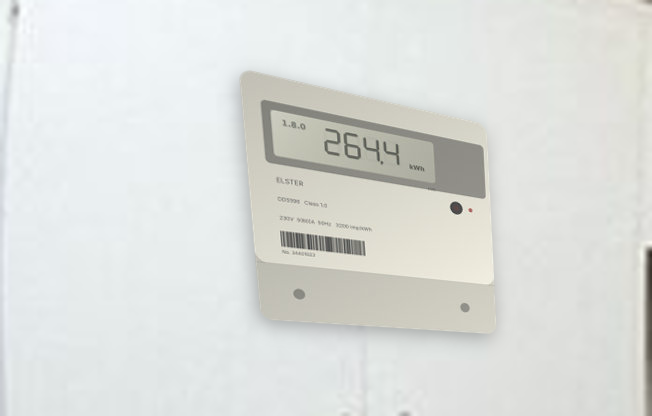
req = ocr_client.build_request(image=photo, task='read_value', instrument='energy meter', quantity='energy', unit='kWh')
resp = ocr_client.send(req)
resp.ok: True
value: 264.4 kWh
